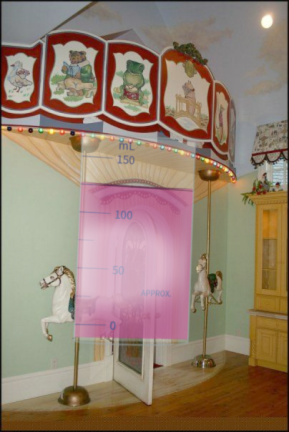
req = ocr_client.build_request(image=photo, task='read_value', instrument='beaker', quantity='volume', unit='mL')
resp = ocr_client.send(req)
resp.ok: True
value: 125 mL
